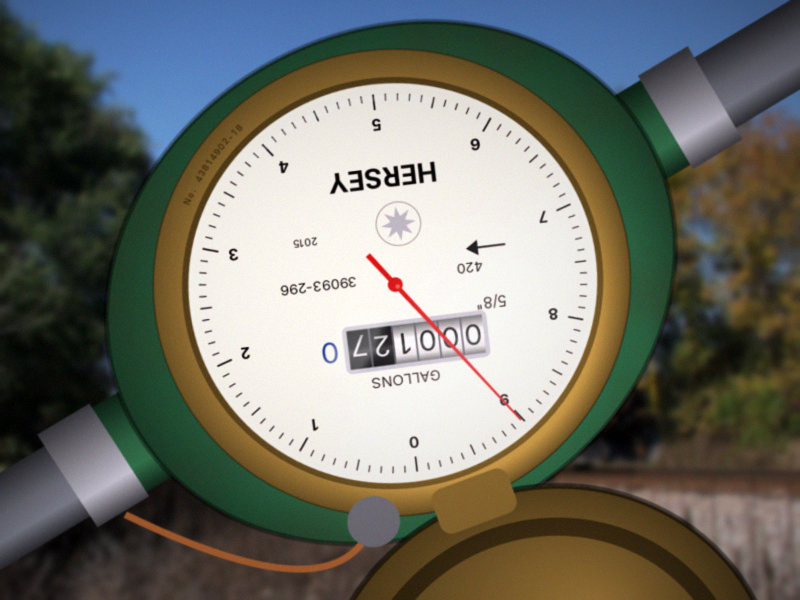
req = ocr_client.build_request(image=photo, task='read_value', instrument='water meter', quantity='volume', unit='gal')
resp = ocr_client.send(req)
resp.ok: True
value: 1269.0 gal
